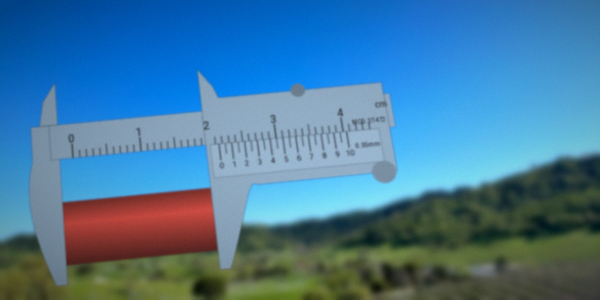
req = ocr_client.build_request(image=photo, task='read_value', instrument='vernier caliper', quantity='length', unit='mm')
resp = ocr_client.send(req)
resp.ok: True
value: 21.5 mm
